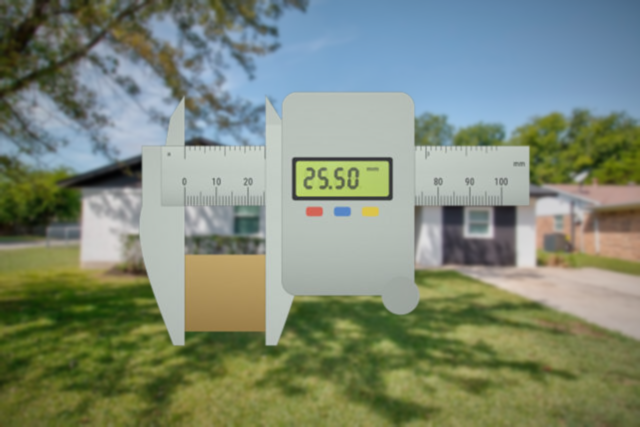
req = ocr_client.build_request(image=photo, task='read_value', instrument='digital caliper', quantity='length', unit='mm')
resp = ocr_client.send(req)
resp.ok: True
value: 25.50 mm
